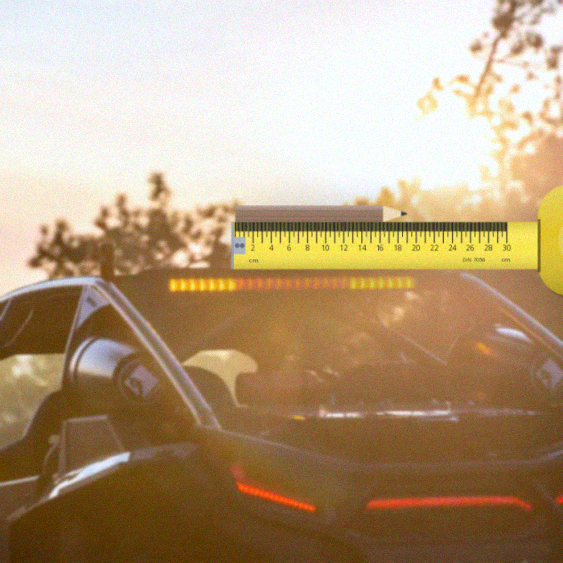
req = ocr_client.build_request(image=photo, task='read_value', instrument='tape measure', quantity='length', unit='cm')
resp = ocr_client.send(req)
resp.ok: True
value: 19 cm
